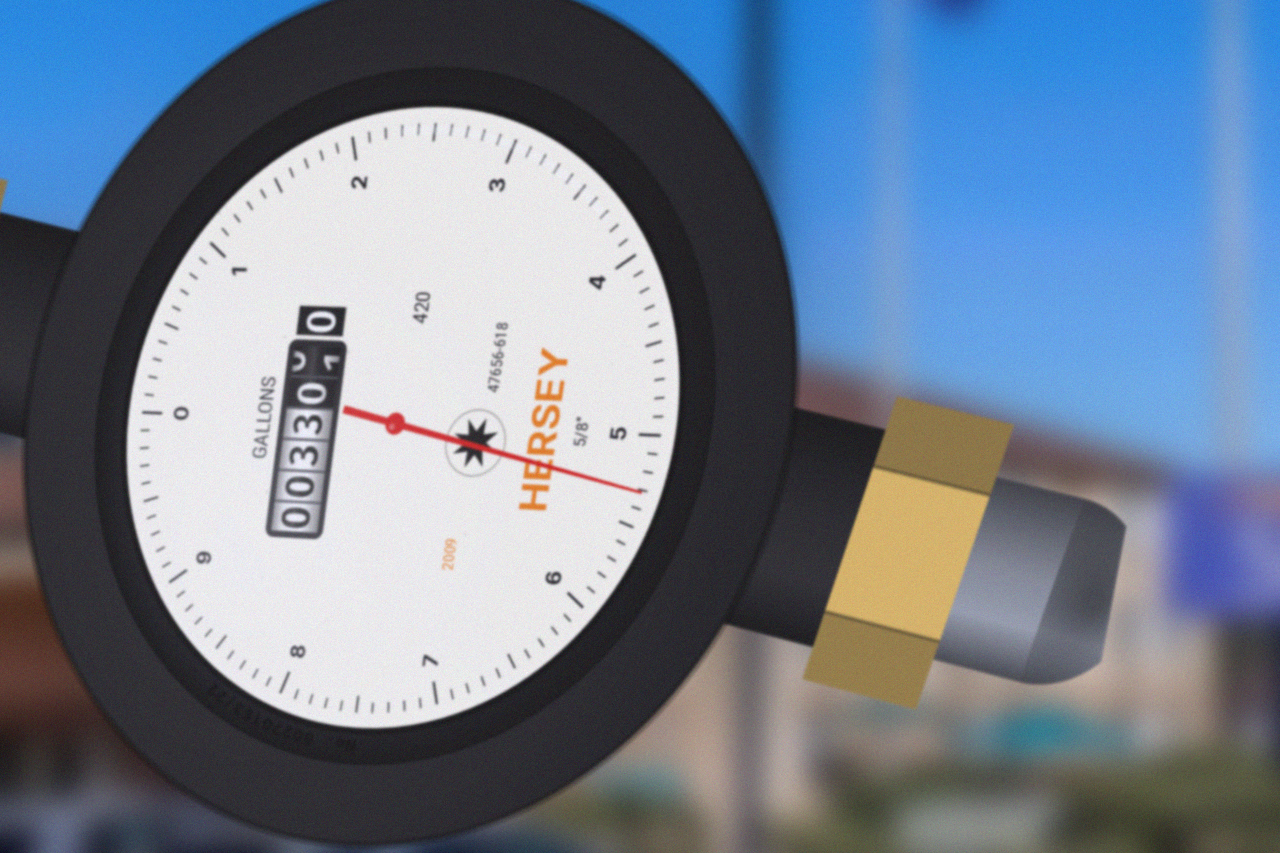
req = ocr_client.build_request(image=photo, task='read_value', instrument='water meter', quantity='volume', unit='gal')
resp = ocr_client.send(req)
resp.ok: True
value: 33005.3 gal
